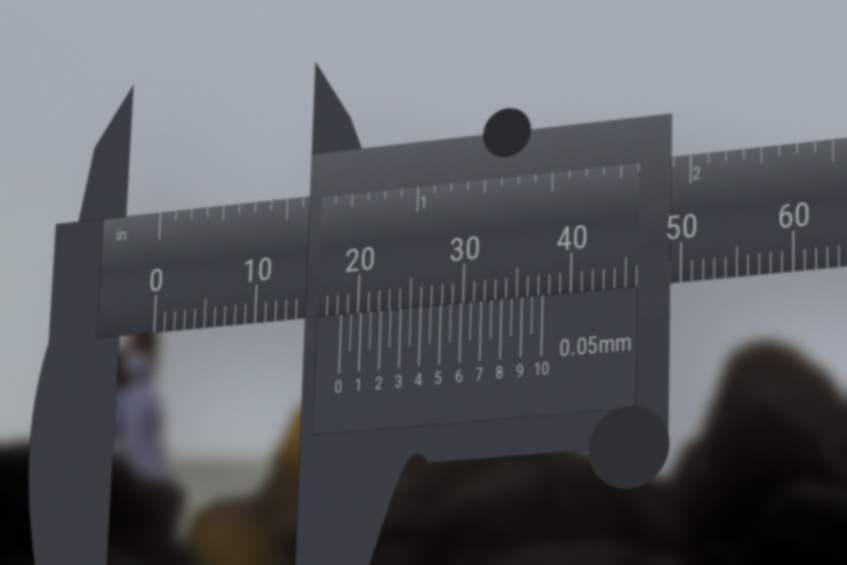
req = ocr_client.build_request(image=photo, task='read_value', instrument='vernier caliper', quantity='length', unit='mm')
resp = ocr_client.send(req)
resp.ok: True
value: 18.4 mm
